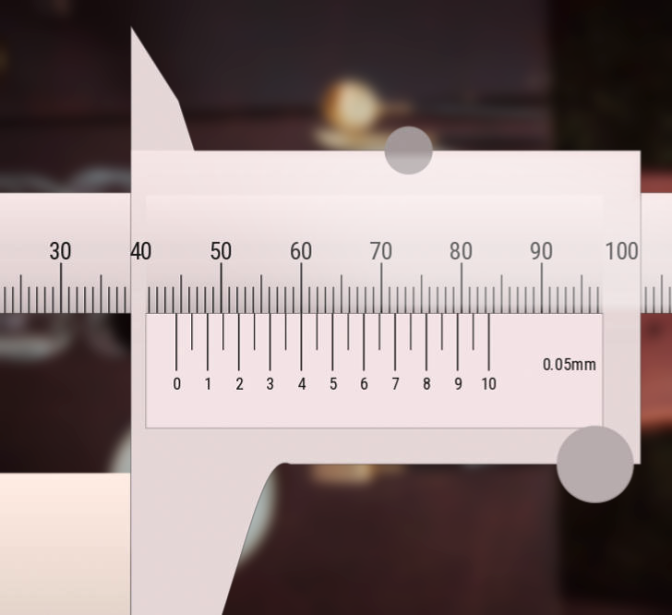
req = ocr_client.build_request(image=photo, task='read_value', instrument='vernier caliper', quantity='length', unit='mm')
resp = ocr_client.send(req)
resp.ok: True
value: 44.4 mm
